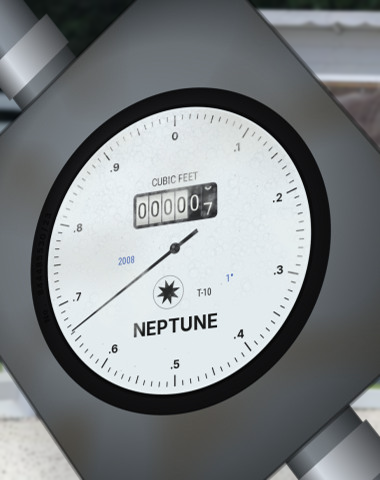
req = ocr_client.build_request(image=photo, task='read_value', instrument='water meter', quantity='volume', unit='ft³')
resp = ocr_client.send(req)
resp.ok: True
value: 6.66 ft³
